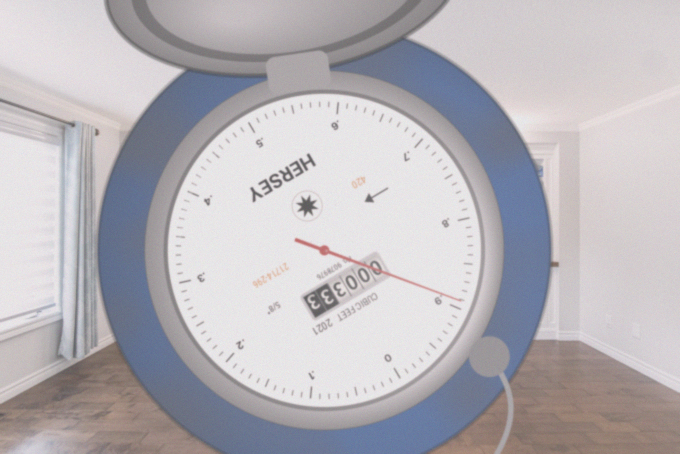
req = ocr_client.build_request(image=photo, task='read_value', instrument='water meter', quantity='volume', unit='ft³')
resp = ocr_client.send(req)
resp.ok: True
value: 332.89 ft³
